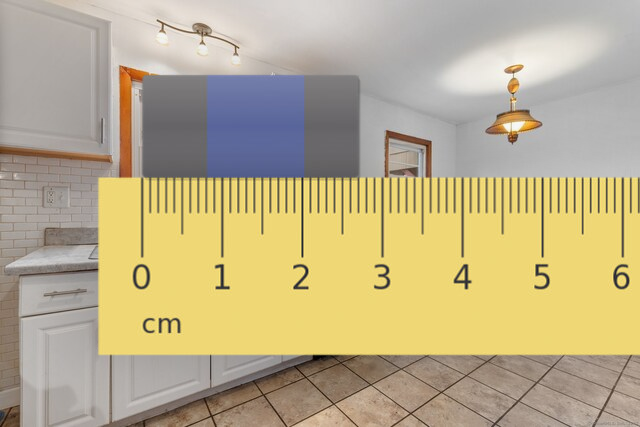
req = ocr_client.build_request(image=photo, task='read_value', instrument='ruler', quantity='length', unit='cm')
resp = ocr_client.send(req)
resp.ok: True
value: 2.7 cm
